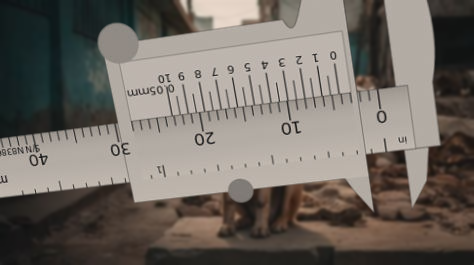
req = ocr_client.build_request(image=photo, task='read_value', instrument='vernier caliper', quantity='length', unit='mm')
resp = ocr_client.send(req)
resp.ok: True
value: 4.2 mm
